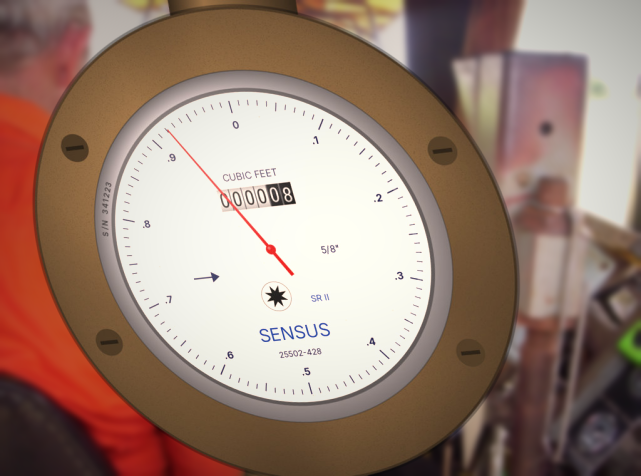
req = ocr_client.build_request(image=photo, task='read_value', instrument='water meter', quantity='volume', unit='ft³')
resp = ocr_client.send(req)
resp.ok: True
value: 7.92 ft³
